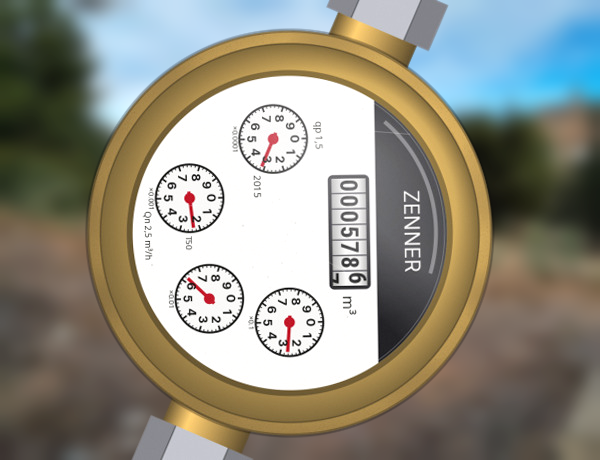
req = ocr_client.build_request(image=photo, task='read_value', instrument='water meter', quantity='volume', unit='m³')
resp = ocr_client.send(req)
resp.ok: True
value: 5786.2623 m³
